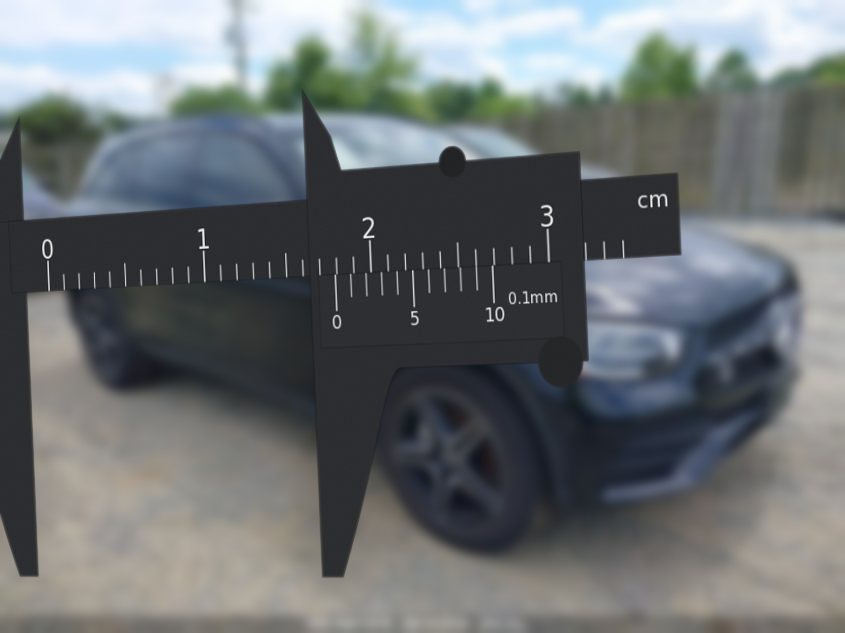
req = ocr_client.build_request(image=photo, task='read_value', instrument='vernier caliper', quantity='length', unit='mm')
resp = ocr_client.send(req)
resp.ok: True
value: 17.9 mm
